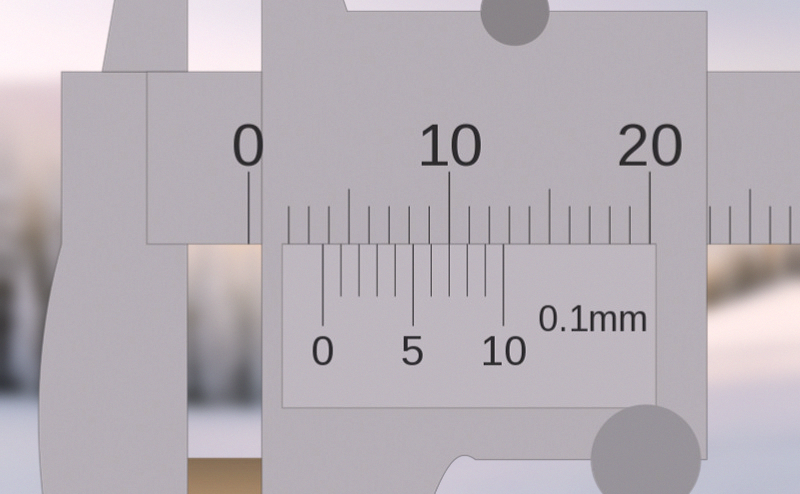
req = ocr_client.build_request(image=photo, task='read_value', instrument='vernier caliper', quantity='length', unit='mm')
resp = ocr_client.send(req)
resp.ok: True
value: 3.7 mm
